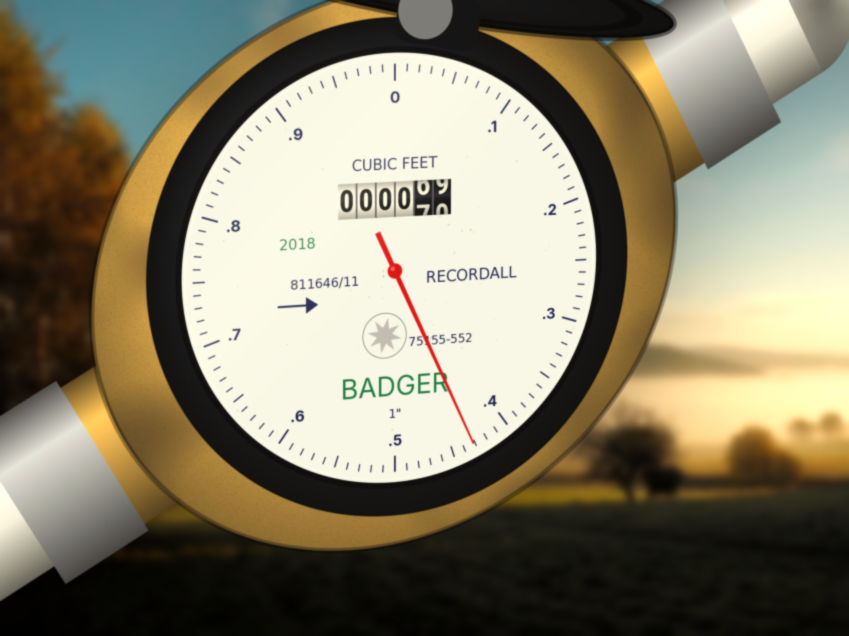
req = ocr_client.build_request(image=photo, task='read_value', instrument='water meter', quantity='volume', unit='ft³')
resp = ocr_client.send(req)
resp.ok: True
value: 69.43 ft³
